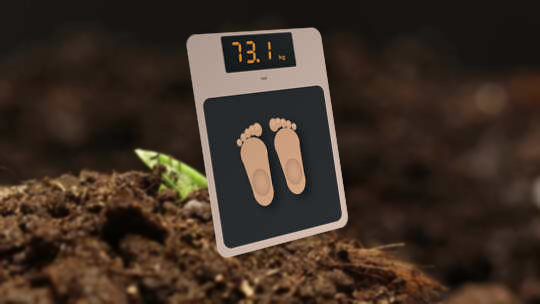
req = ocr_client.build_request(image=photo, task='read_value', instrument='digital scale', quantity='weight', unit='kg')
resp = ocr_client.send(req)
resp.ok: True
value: 73.1 kg
